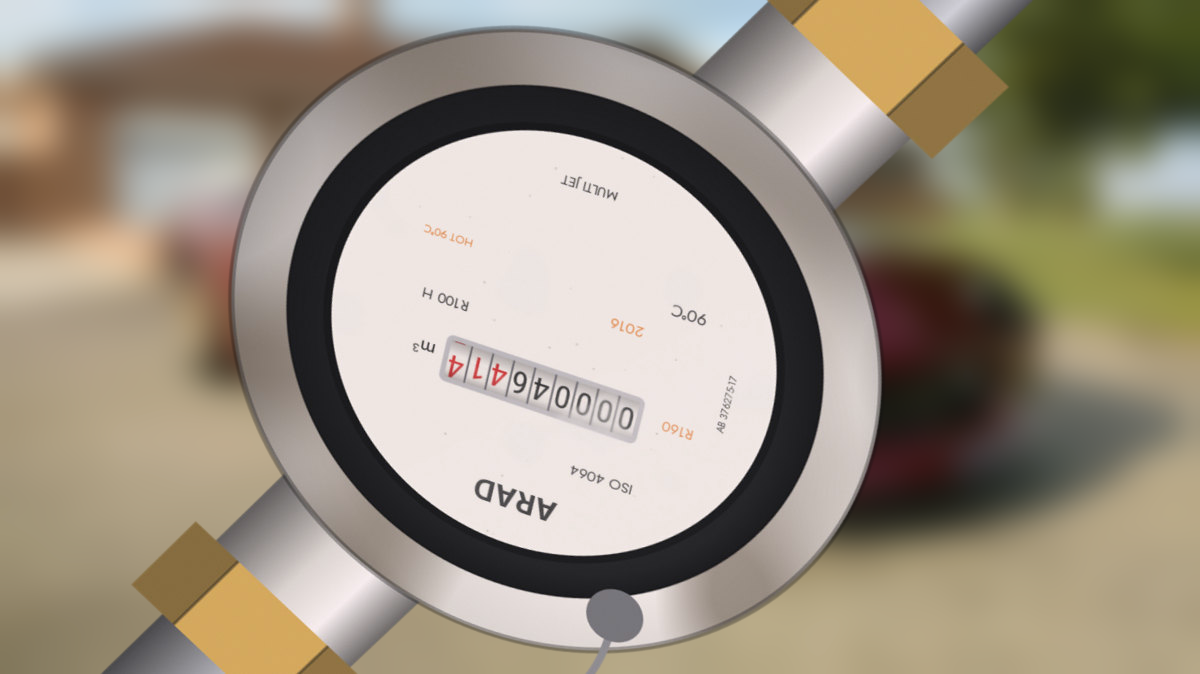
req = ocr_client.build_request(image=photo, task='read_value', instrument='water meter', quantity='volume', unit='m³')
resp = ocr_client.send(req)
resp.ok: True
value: 46.414 m³
